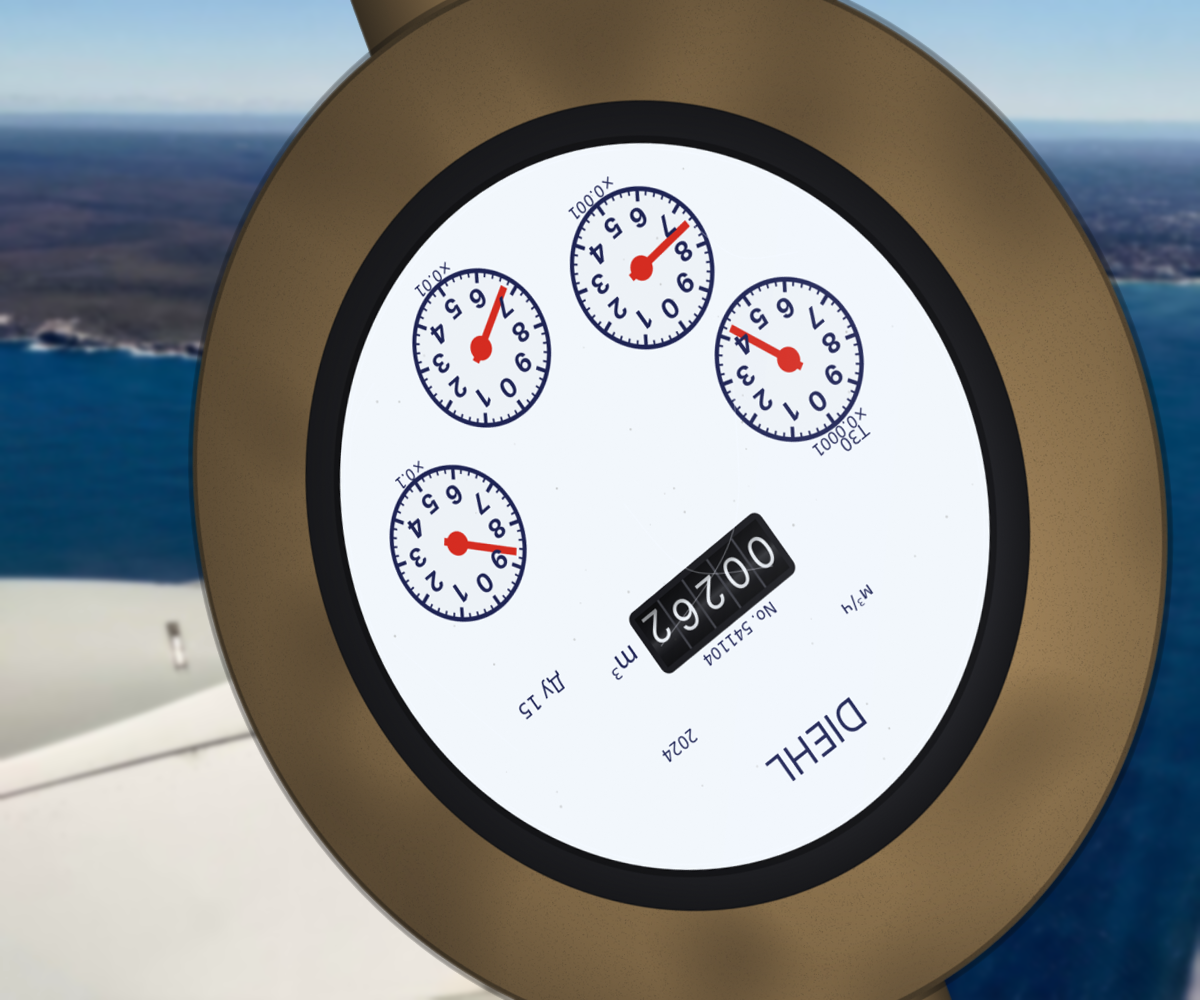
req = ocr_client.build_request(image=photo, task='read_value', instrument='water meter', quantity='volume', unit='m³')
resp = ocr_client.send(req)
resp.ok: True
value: 261.8674 m³
